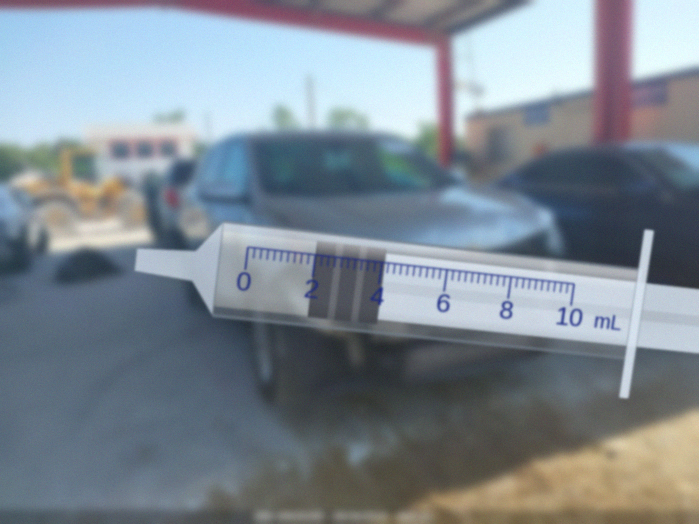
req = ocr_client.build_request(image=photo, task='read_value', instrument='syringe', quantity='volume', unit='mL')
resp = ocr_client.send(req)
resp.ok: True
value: 2 mL
